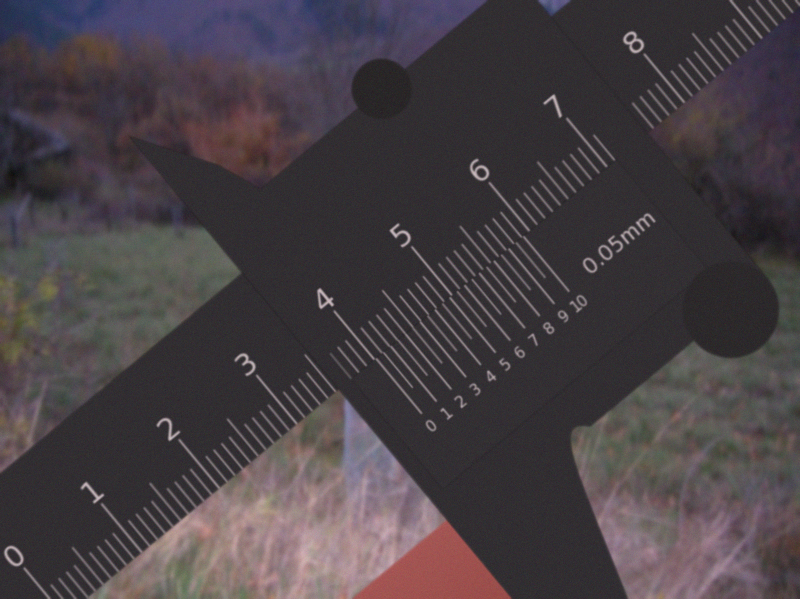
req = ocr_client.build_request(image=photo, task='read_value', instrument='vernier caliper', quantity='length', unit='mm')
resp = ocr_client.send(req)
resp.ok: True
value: 40.2 mm
